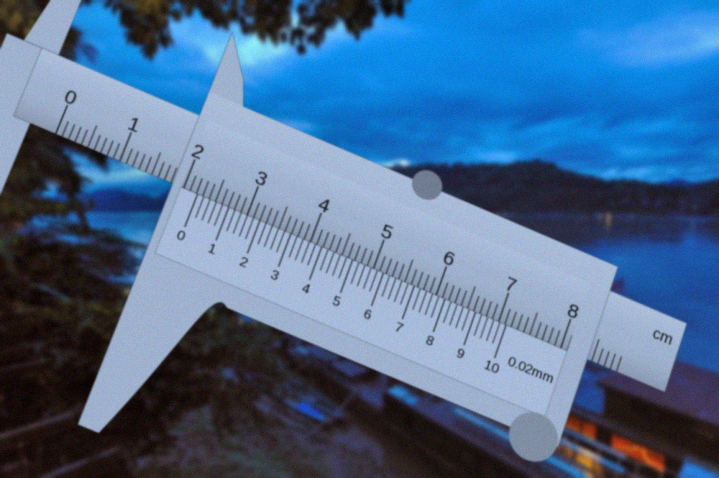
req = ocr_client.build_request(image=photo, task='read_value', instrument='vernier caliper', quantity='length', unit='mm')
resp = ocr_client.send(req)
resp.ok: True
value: 22.2 mm
